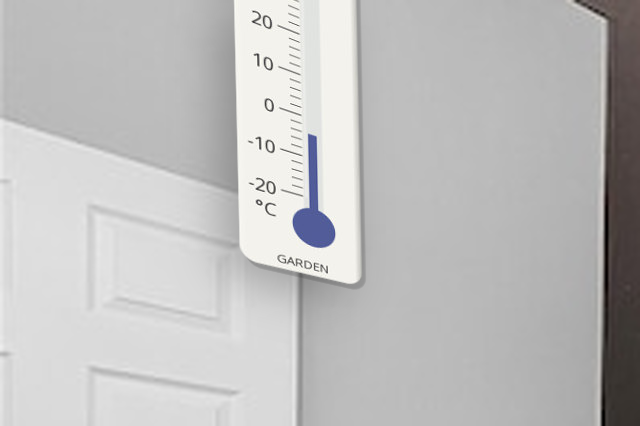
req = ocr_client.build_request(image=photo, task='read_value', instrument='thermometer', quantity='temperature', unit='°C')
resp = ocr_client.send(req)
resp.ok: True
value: -4 °C
